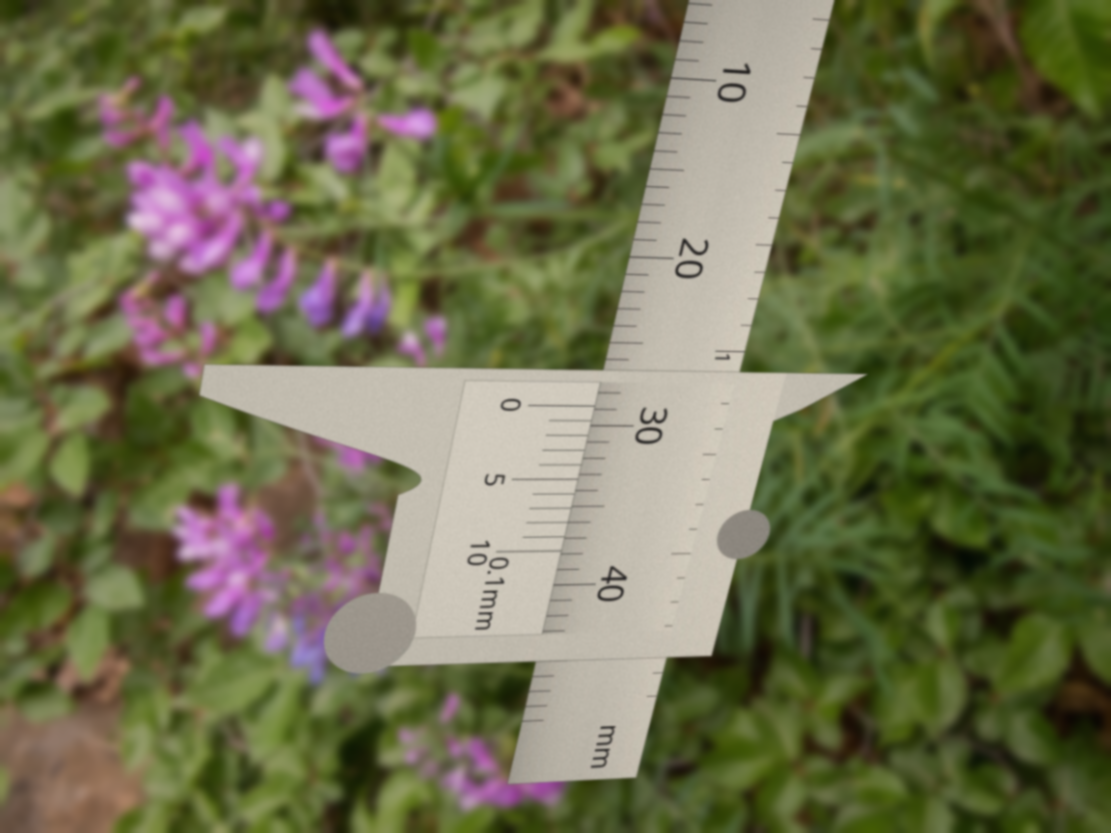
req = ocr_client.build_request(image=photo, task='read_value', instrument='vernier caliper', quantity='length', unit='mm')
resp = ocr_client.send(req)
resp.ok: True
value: 28.8 mm
